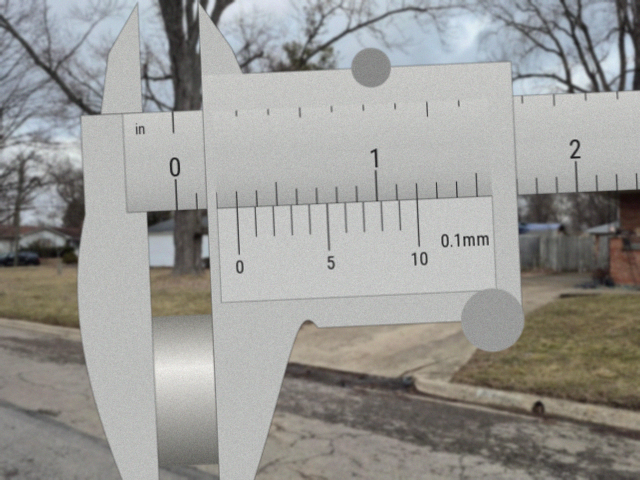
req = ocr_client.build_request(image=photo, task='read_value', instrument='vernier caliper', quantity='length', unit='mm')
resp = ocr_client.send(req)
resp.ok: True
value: 3.0 mm
